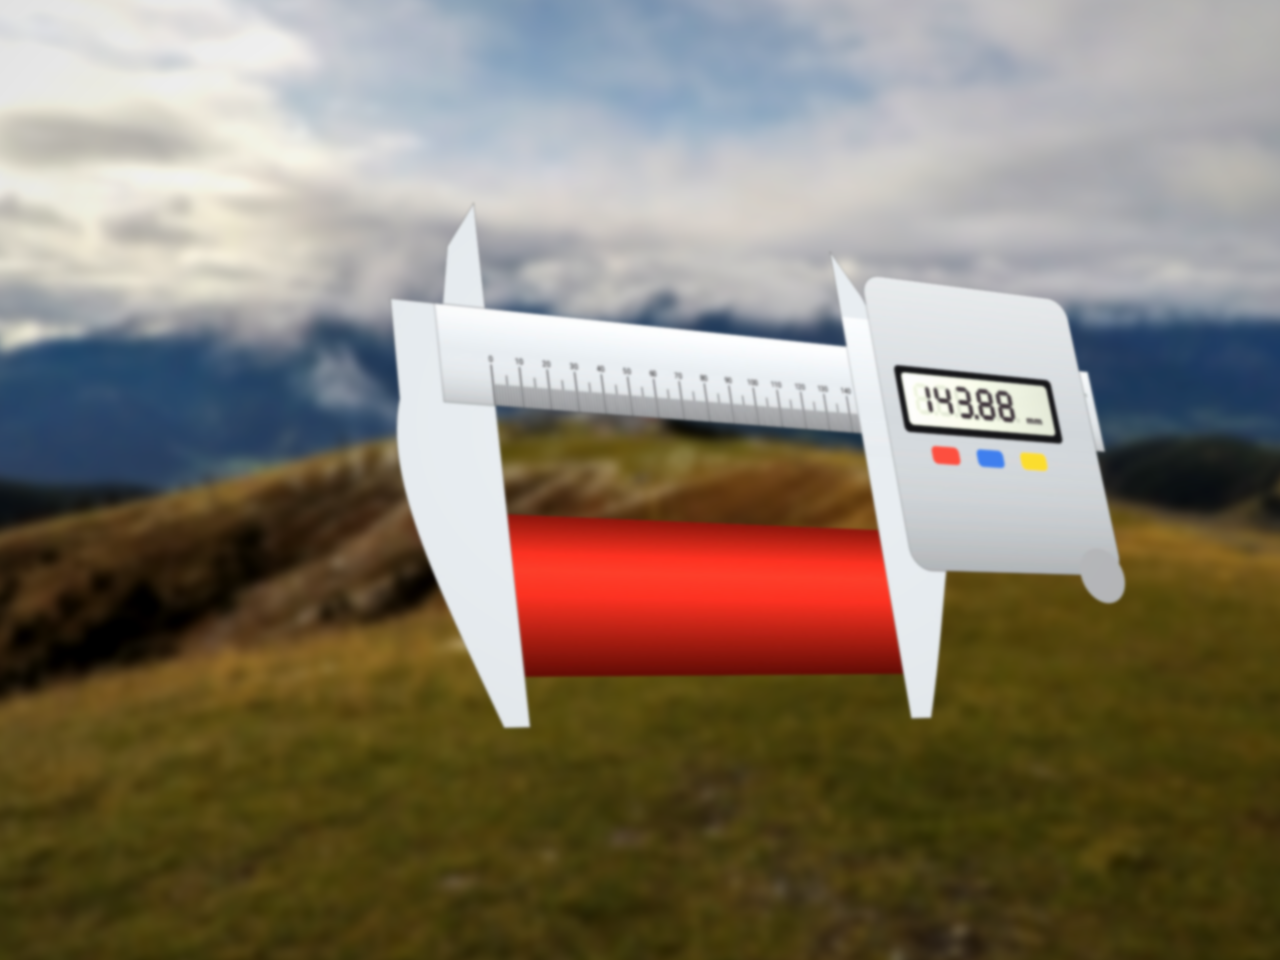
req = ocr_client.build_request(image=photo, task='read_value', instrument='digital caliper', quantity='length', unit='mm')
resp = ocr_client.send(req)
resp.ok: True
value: 143.88 mm
